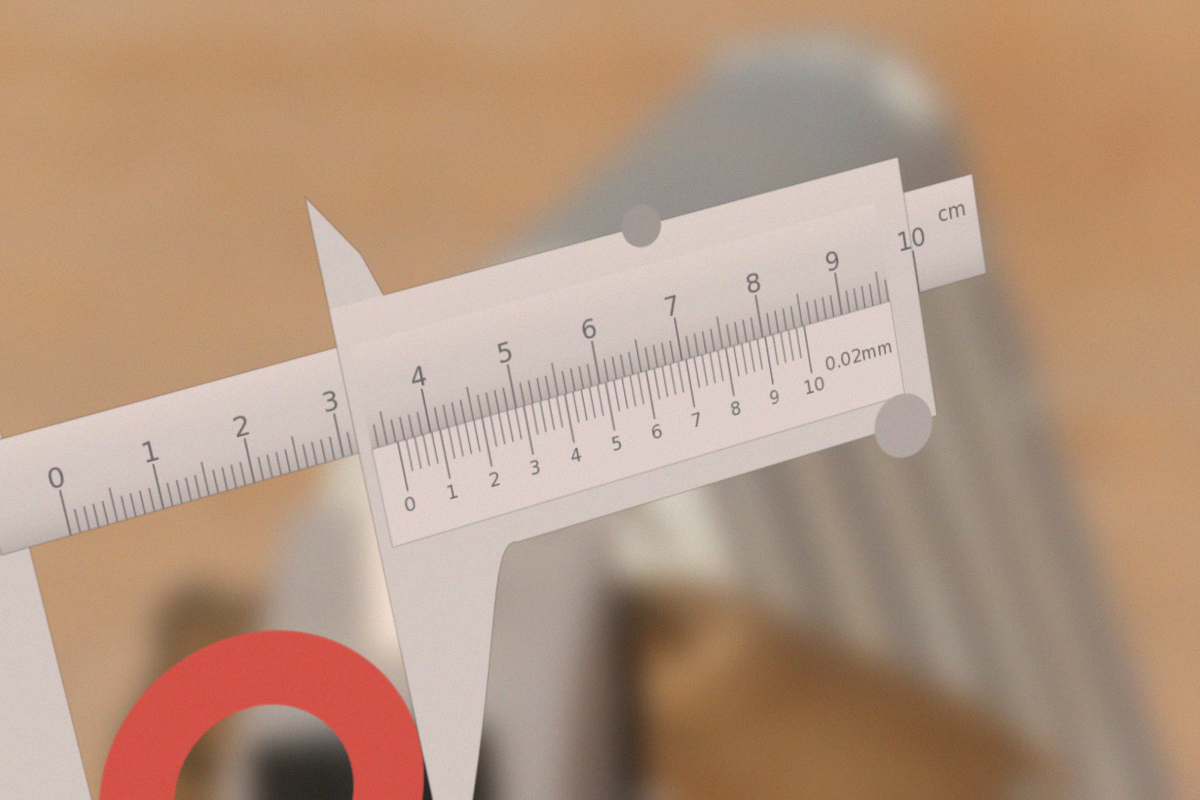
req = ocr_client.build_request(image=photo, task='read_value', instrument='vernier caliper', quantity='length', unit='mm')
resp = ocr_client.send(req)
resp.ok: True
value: 36.2 mm
